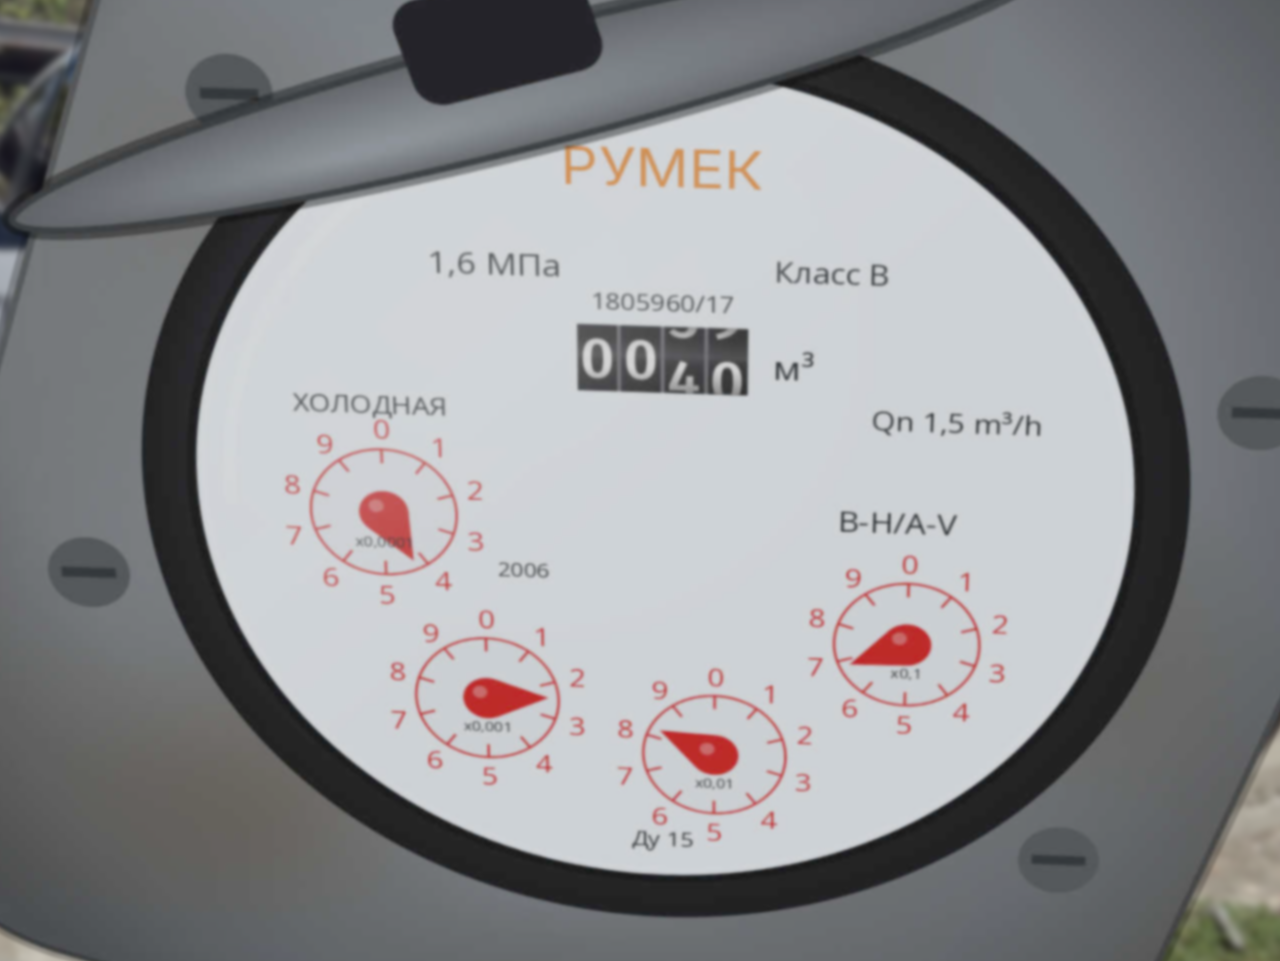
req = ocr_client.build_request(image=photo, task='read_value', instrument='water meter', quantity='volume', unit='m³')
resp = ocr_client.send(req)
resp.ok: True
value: 39.6824 m³
